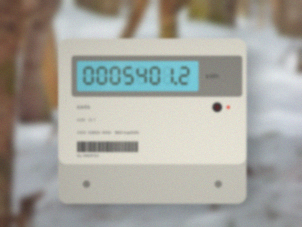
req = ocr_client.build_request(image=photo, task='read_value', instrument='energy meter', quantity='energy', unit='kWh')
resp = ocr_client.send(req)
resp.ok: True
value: 5401.2 kWh
